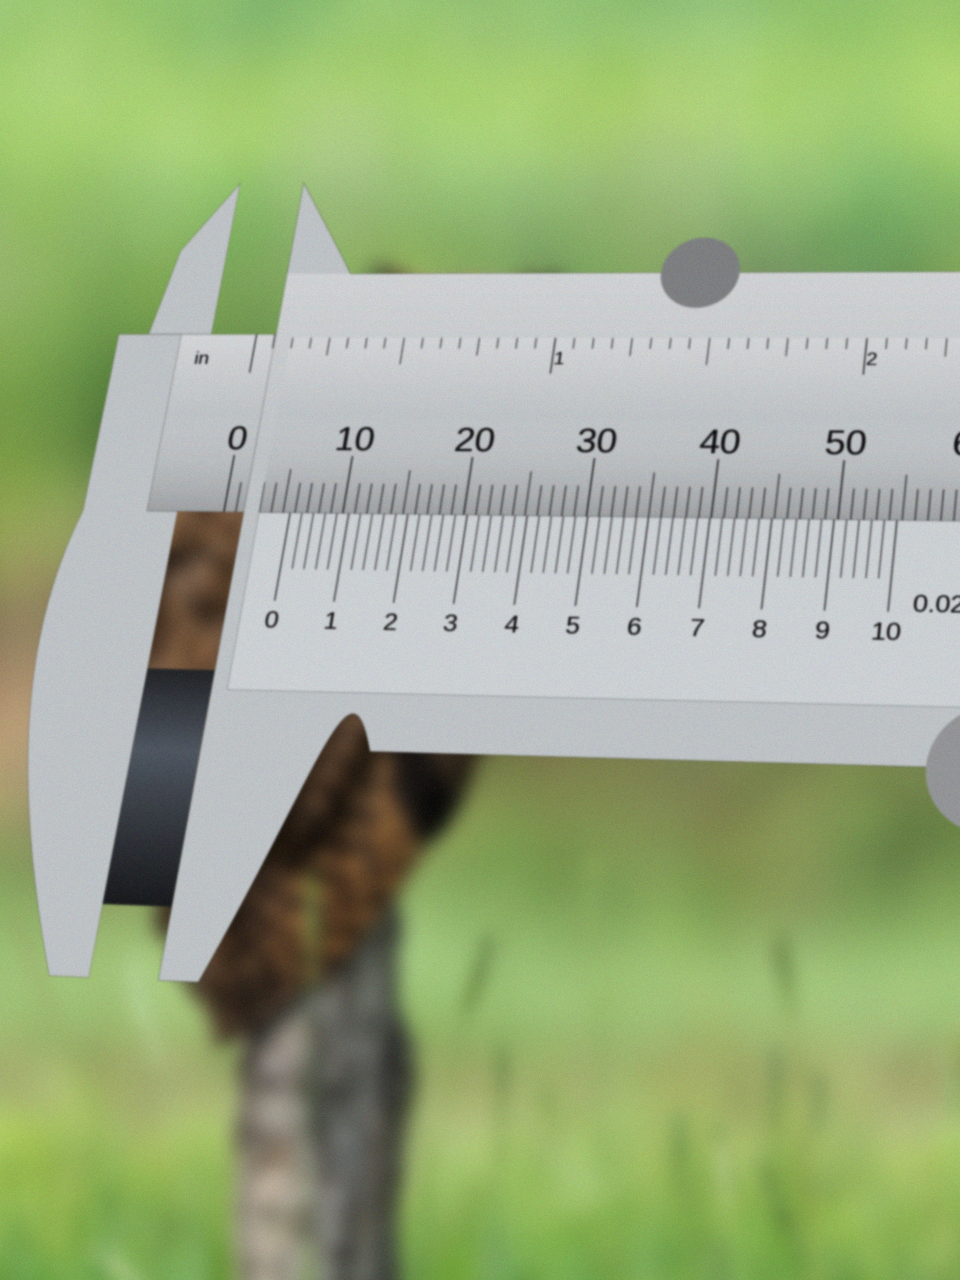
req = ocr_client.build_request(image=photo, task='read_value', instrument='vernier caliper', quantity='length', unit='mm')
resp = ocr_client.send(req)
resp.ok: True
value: 5.6 mm
